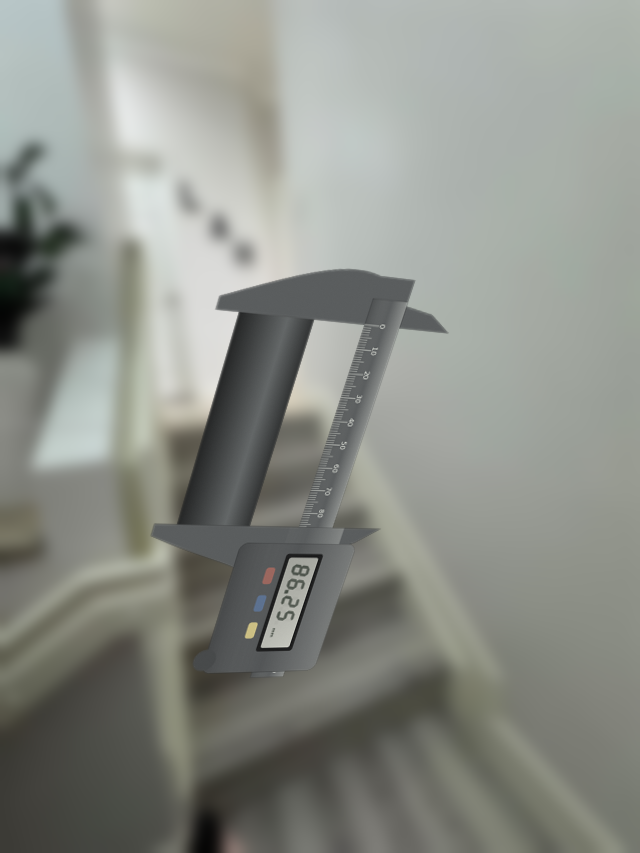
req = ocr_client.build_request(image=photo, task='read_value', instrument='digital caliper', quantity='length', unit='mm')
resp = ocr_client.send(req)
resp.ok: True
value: 86.25 mm
